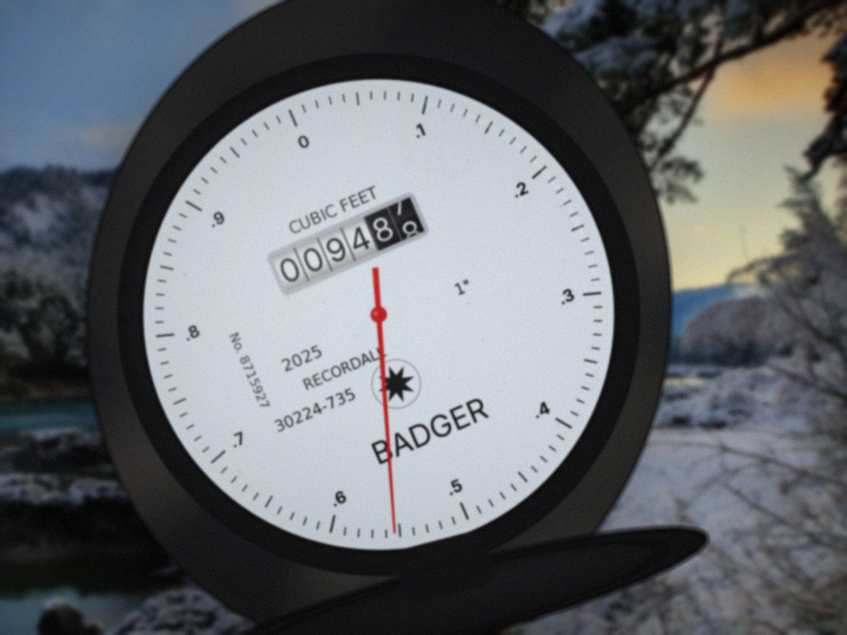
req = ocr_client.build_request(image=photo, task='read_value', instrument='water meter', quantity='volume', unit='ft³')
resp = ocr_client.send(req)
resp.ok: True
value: 9487.55 ft³
